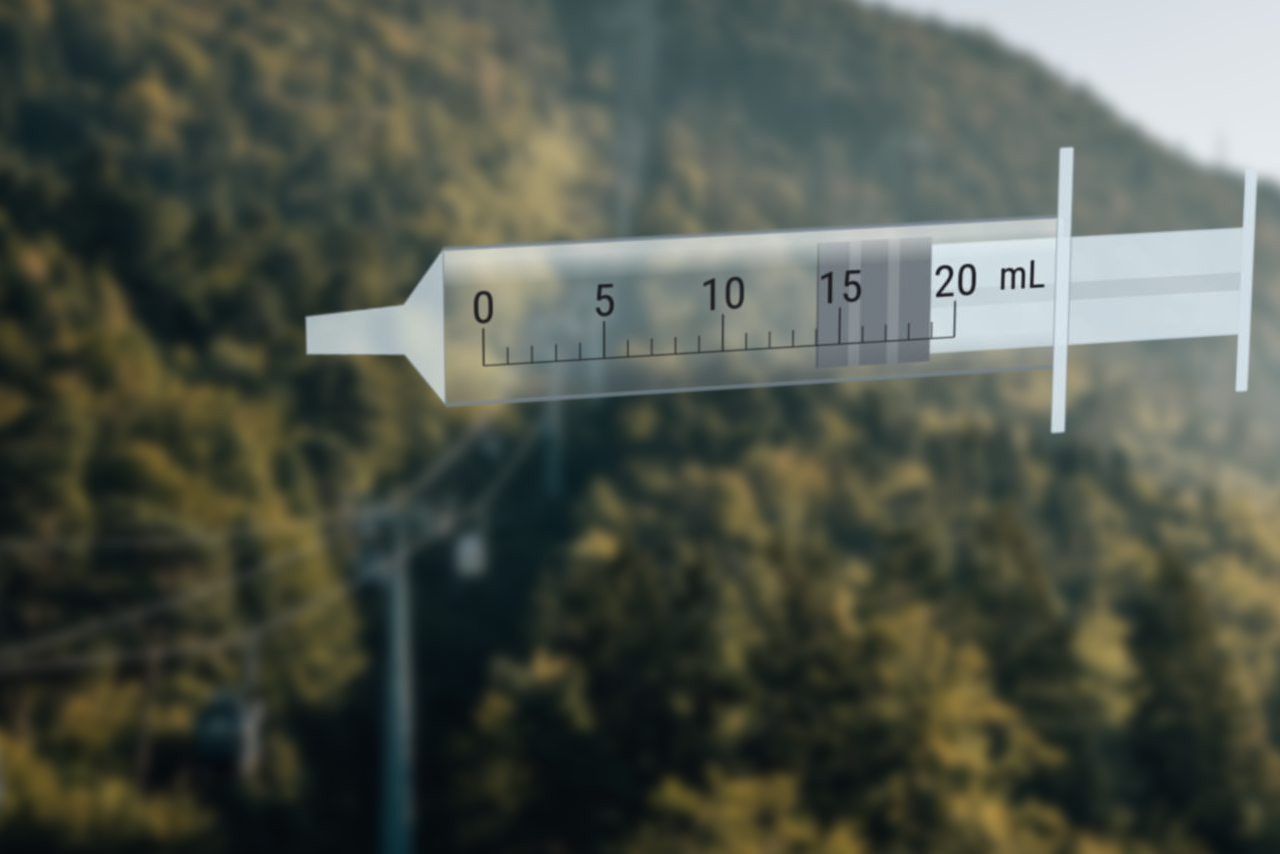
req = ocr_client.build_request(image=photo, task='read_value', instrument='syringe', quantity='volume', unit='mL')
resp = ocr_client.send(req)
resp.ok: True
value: 14 mL
